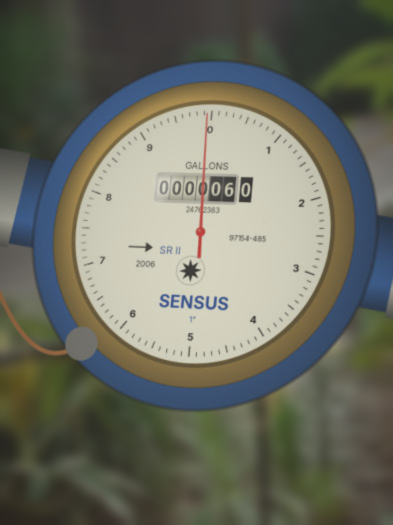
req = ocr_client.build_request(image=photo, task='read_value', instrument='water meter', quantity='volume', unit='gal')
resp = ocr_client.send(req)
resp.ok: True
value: 59.9 gal
